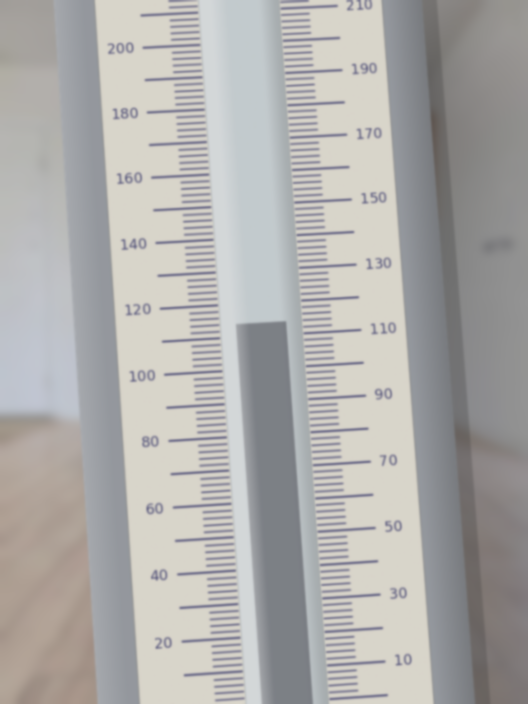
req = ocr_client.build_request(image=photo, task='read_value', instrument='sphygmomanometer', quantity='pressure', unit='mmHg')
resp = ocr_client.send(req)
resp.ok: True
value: 114 mmHg
